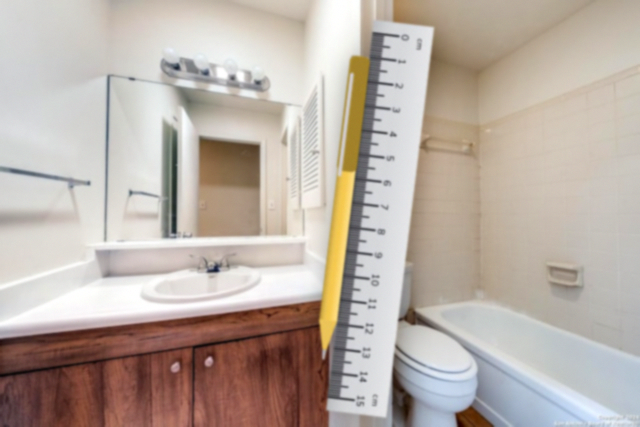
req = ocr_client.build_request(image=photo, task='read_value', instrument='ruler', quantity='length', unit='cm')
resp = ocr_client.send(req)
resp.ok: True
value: 12.5 cm
